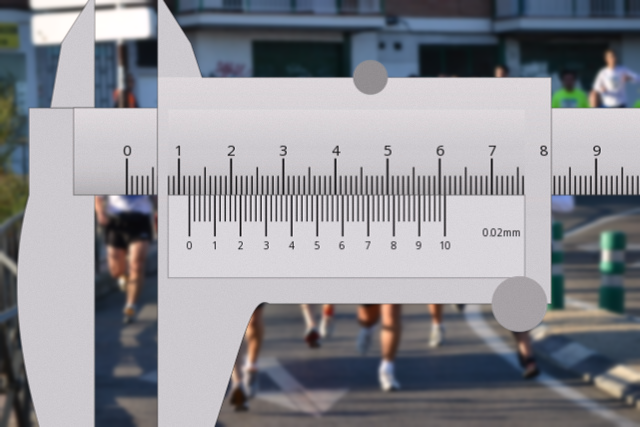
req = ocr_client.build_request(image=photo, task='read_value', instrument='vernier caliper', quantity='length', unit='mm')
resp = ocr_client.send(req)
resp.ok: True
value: 12.0 mm
